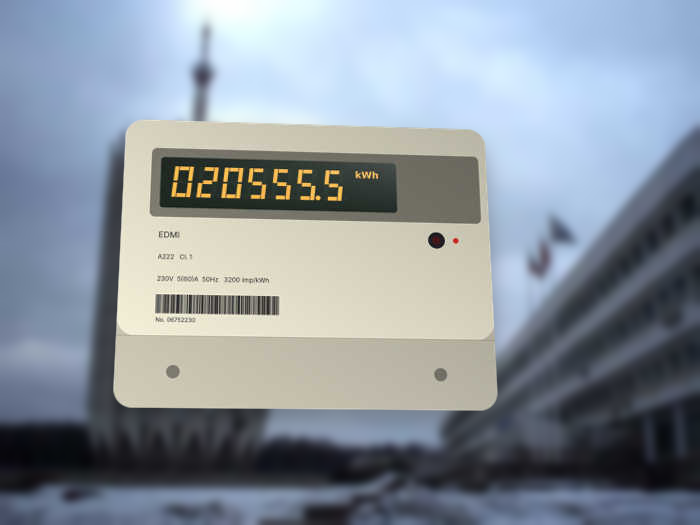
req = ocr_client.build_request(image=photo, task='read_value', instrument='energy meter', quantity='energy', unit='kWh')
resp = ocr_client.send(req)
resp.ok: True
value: 20555.5 kWh
